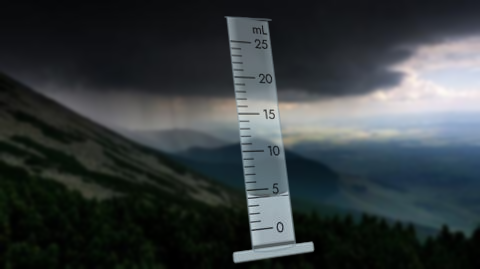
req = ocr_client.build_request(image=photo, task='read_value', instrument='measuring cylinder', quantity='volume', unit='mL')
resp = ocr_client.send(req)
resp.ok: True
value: 4 mL
